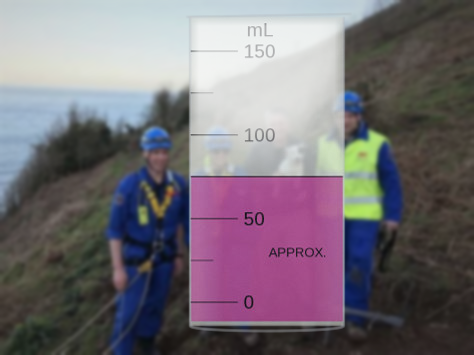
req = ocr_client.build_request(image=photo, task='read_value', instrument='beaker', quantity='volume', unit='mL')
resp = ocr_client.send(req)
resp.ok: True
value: 75 mL
